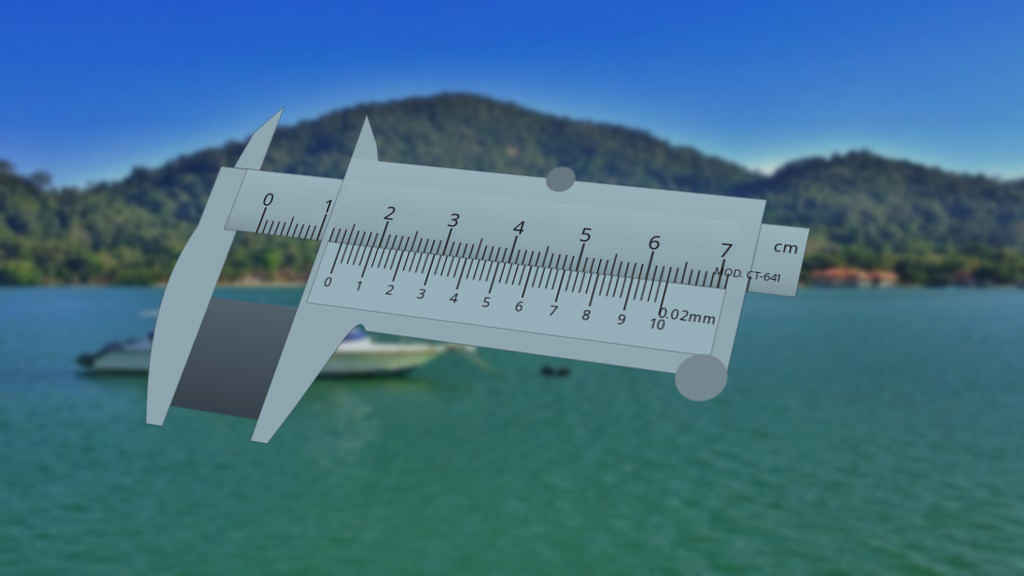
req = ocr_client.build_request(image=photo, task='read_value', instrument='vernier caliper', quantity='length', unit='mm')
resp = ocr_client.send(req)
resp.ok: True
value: 14.0 mm
